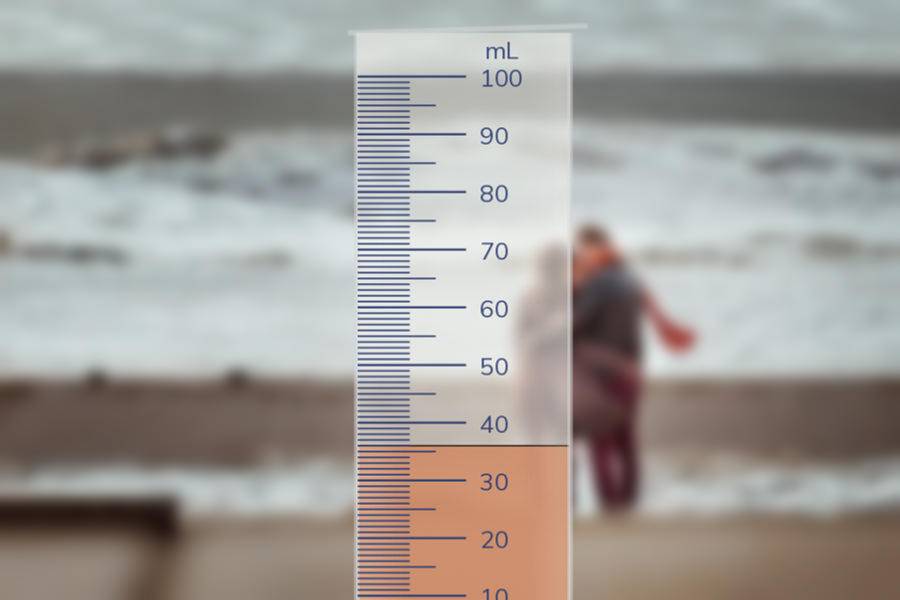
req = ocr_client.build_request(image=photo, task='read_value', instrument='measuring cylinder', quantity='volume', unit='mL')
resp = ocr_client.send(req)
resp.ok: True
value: 36 mL
